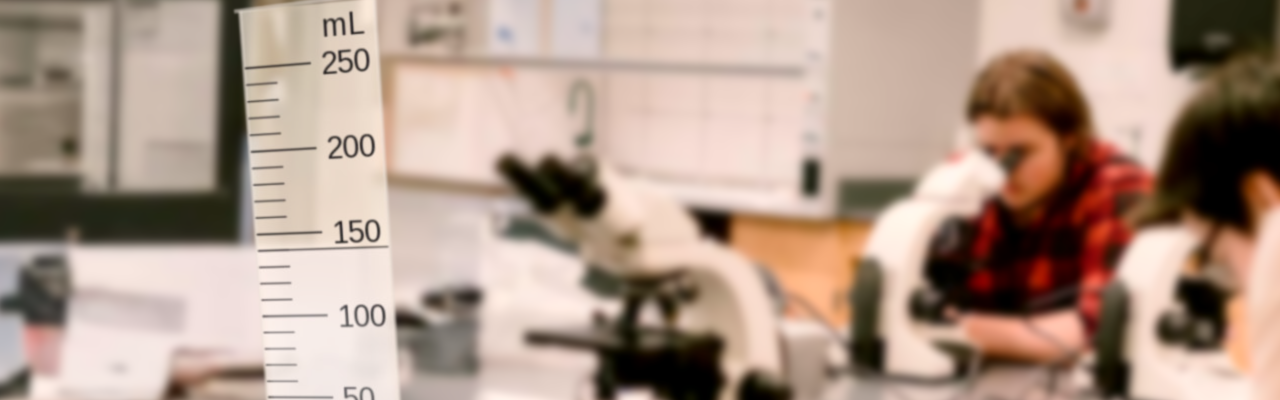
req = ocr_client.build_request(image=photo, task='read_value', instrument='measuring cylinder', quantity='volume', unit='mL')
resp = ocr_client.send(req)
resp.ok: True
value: 140 mL
